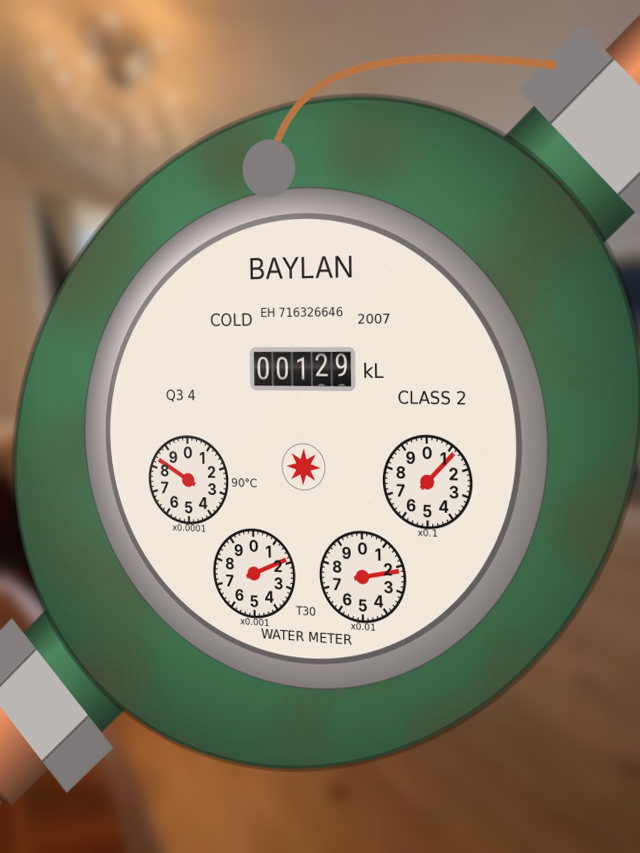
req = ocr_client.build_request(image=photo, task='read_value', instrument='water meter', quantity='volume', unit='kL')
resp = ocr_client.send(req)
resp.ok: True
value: 129.1218 kL
